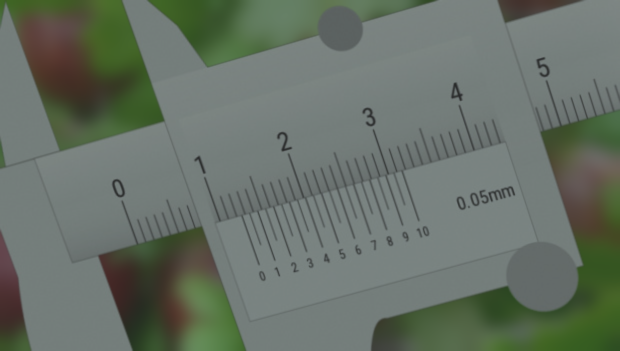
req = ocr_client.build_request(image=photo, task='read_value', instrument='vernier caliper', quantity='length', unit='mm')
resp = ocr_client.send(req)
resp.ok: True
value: 12.6 mm
